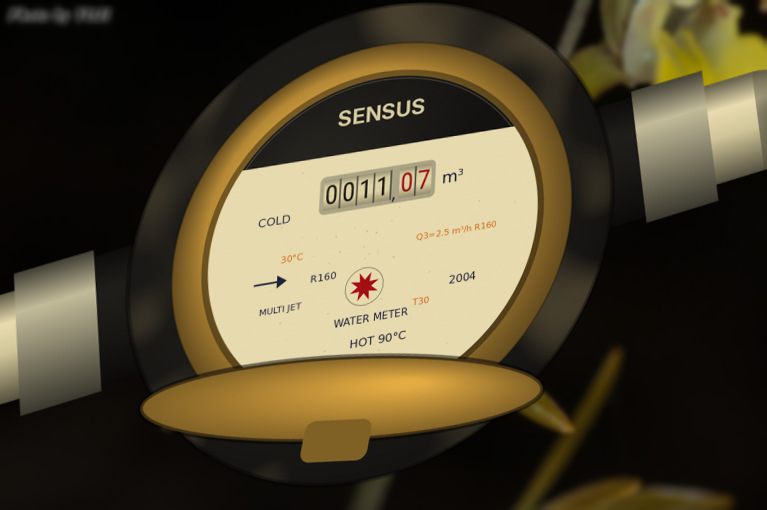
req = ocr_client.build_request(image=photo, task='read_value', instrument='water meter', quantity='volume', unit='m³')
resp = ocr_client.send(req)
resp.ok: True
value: 11.07 m³
